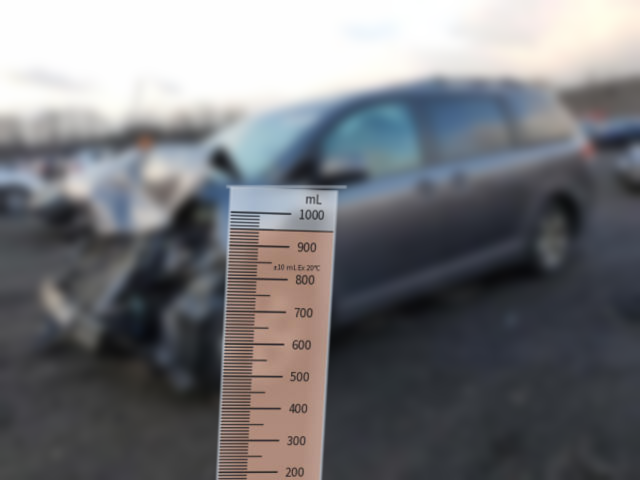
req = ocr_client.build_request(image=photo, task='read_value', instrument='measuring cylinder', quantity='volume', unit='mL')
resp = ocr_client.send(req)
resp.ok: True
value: 950 mL
